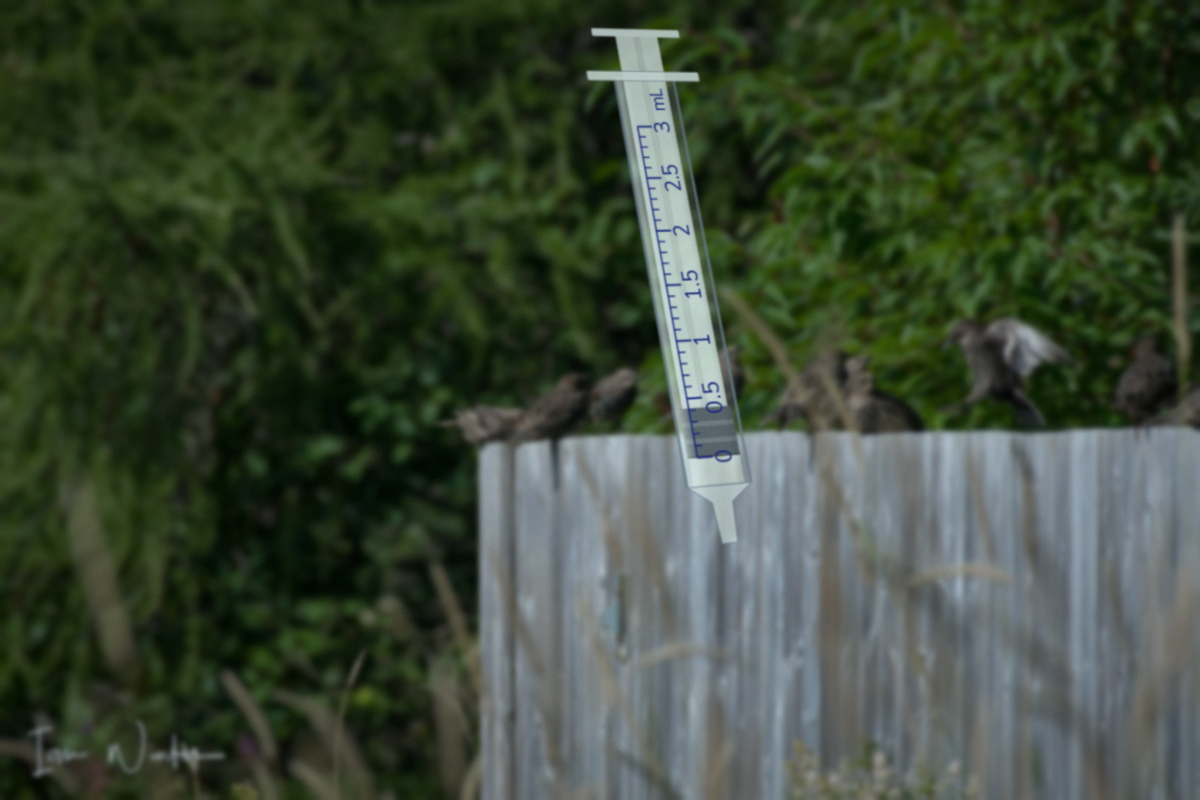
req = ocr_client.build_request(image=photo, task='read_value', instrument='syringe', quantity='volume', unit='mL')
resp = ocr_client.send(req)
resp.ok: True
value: 0 mL
